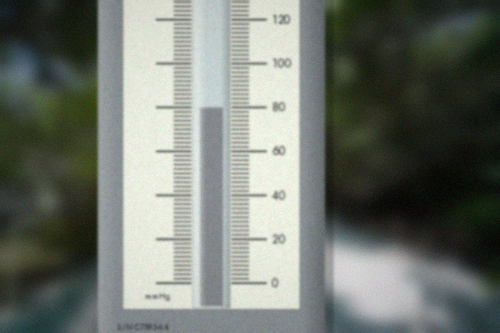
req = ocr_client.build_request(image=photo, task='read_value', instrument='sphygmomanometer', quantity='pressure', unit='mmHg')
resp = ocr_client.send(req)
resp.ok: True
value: 80 mmHg
